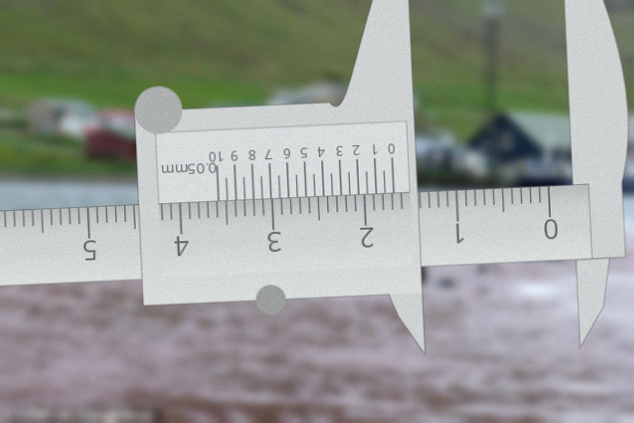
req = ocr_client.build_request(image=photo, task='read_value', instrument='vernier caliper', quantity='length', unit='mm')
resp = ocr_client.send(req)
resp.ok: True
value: 16.8 mm
